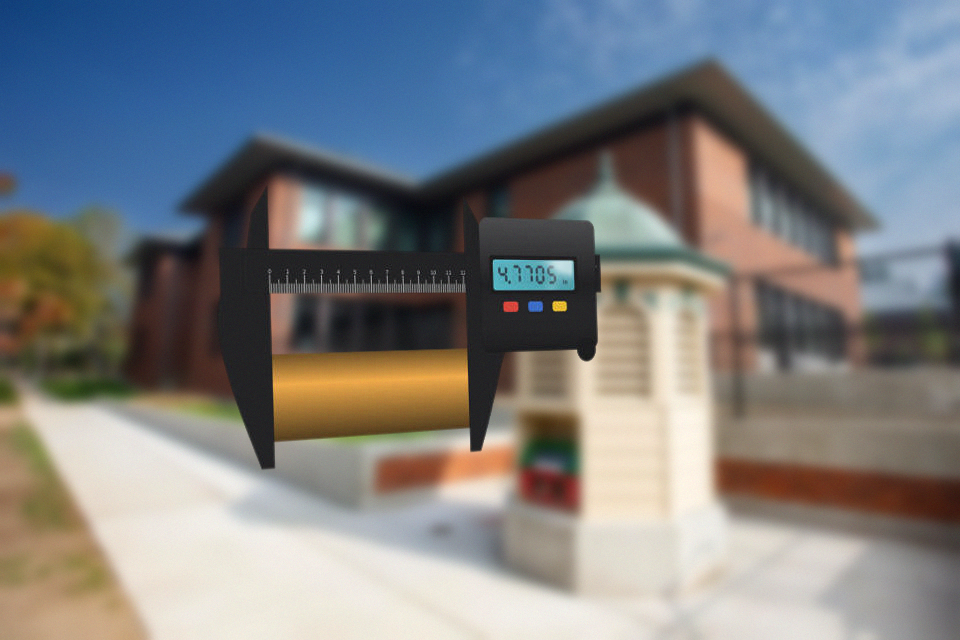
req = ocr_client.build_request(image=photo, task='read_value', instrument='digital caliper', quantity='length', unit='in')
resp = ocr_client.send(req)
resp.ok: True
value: 4.7705 in
